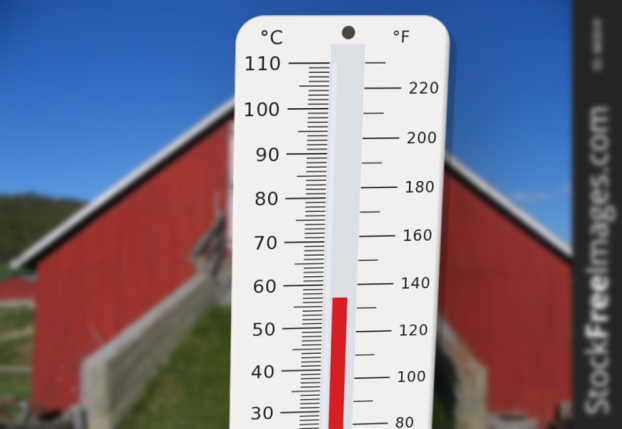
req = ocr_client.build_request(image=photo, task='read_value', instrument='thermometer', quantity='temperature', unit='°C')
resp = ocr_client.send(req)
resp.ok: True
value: 57 °C
